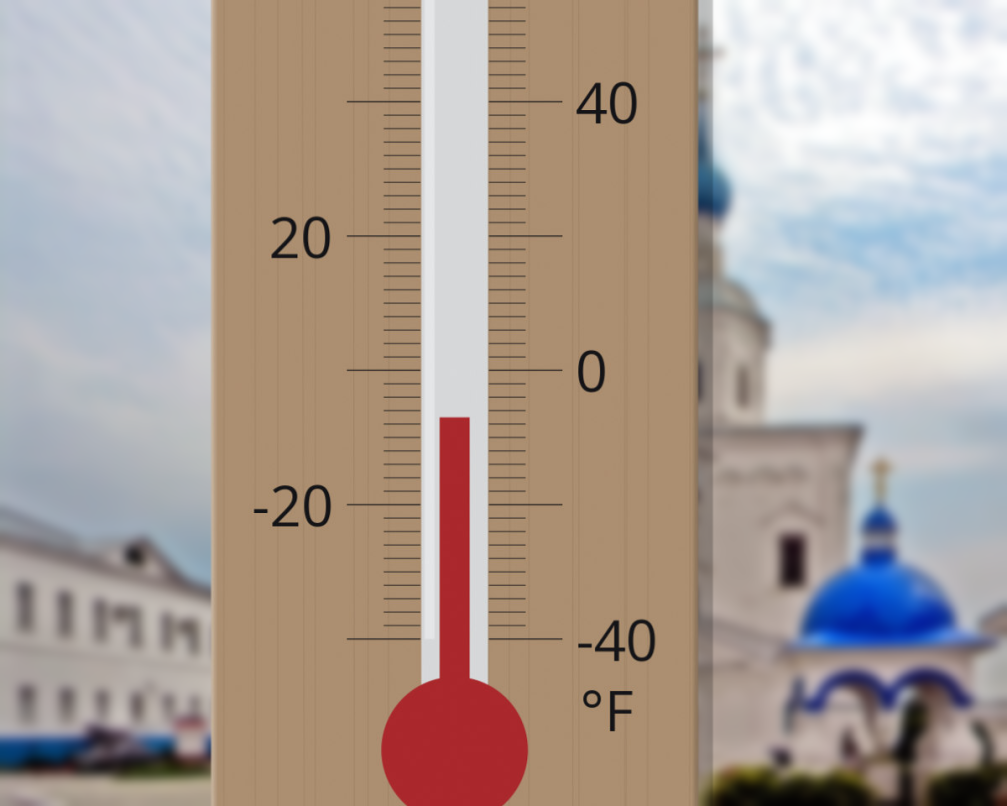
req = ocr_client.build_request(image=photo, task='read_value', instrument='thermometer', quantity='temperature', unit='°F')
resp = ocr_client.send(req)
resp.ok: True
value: -7 °F
